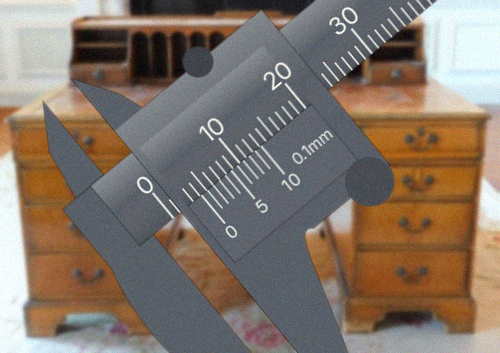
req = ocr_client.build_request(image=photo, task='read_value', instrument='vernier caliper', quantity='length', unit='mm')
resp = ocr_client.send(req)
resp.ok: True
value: 4.2 mm
